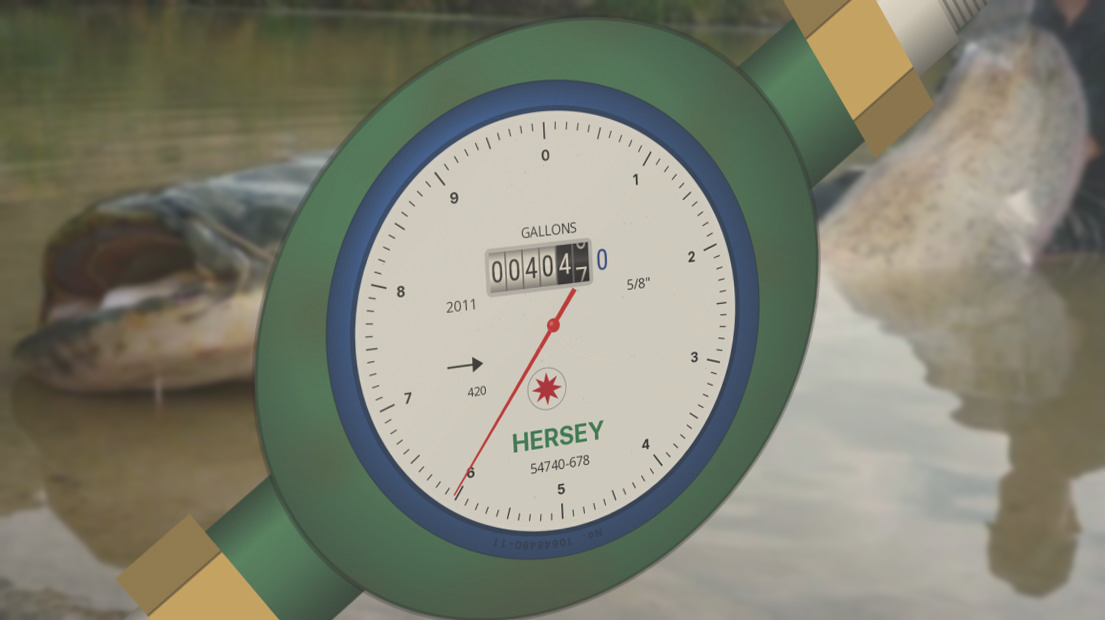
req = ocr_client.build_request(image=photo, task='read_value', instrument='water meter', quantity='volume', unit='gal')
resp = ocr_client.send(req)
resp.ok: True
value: 40466.0 gal
